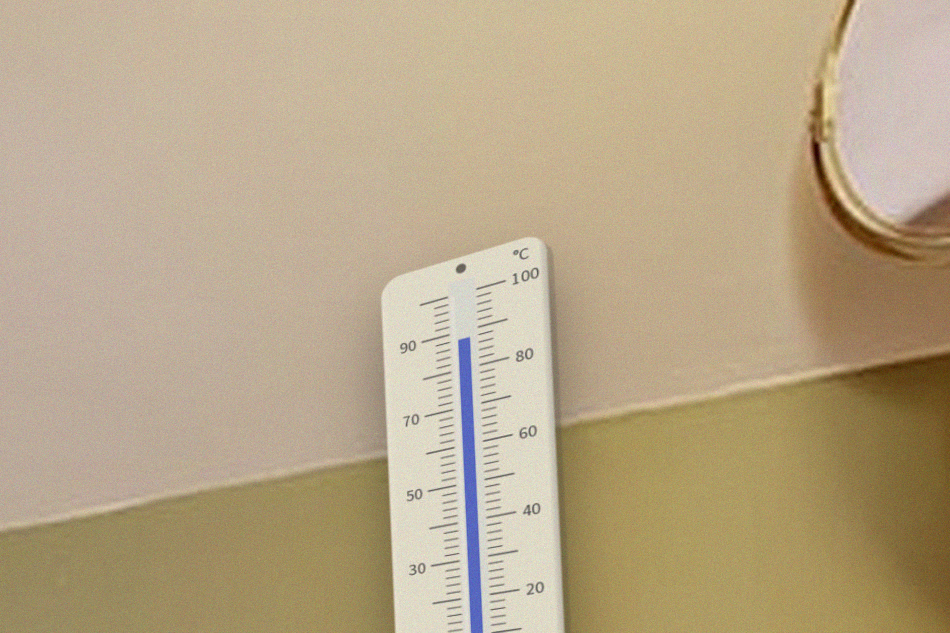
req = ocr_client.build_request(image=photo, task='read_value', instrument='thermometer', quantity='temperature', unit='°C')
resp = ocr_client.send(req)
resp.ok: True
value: 88 °C
